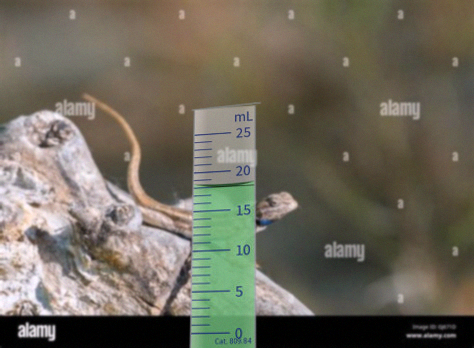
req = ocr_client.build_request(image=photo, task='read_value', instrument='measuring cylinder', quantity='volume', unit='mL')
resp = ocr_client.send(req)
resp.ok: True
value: 18 mL
